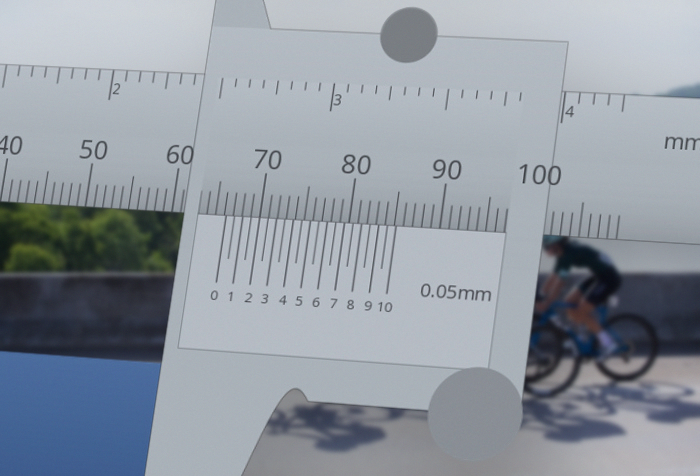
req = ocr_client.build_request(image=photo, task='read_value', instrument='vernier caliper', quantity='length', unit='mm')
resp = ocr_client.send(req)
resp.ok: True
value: 66.2 mm
